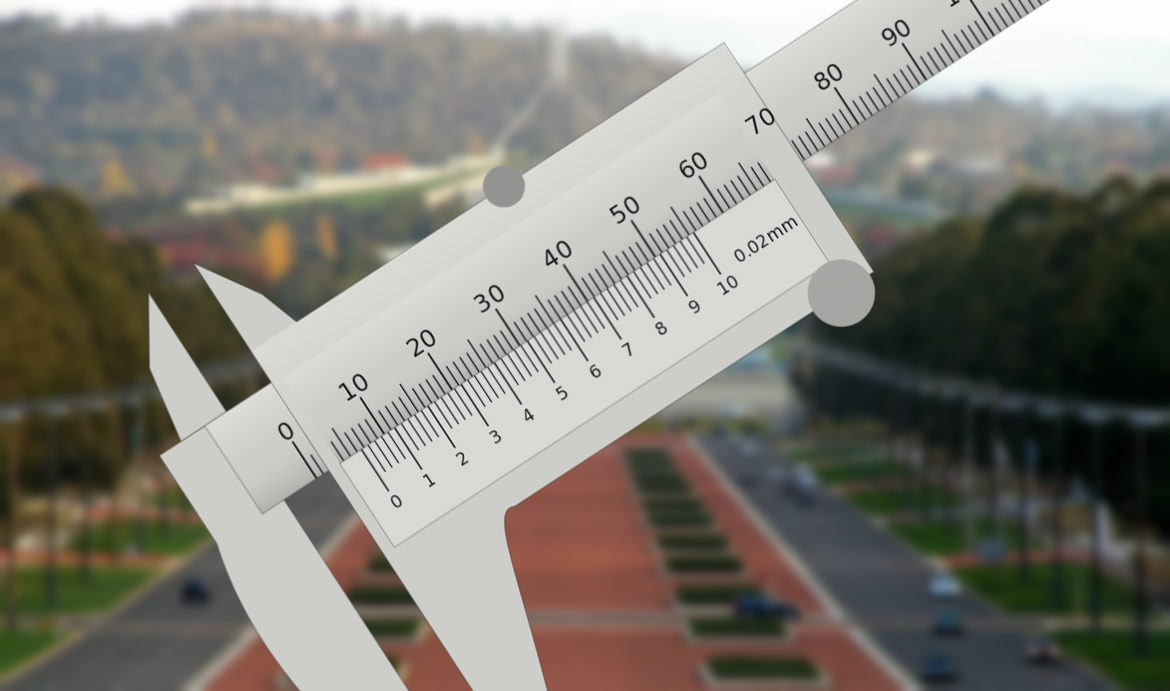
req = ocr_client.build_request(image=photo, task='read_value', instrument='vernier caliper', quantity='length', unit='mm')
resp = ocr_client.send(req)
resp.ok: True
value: 6.6 mm
